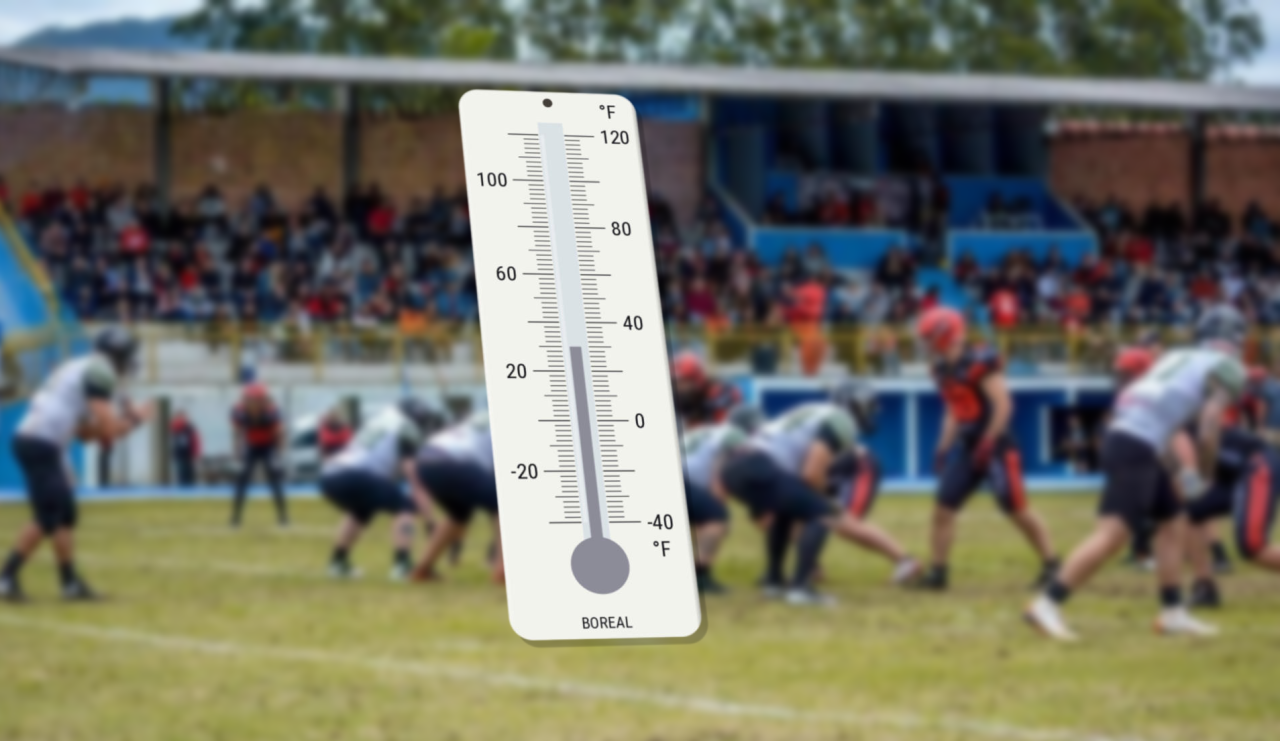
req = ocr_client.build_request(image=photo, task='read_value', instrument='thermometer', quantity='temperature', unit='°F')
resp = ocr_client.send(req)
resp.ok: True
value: 30 °F
